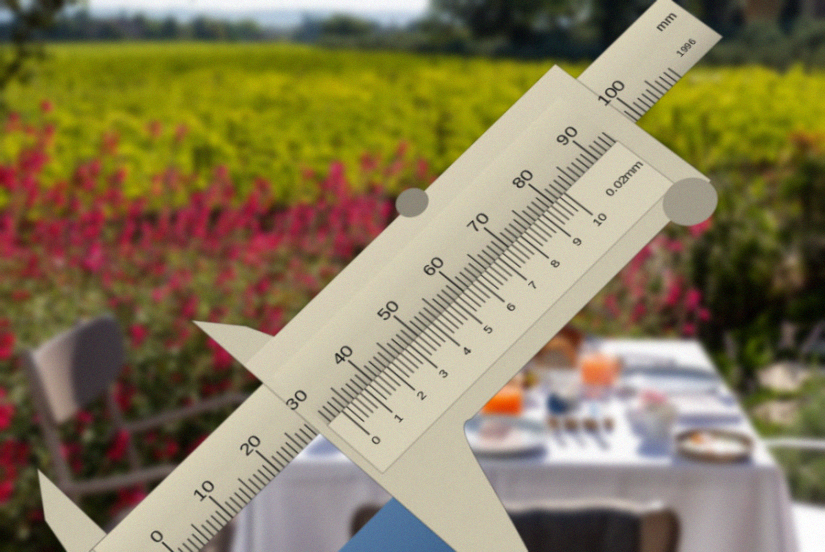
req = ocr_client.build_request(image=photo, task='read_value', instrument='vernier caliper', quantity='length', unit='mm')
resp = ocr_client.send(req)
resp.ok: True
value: 33.4 mm
